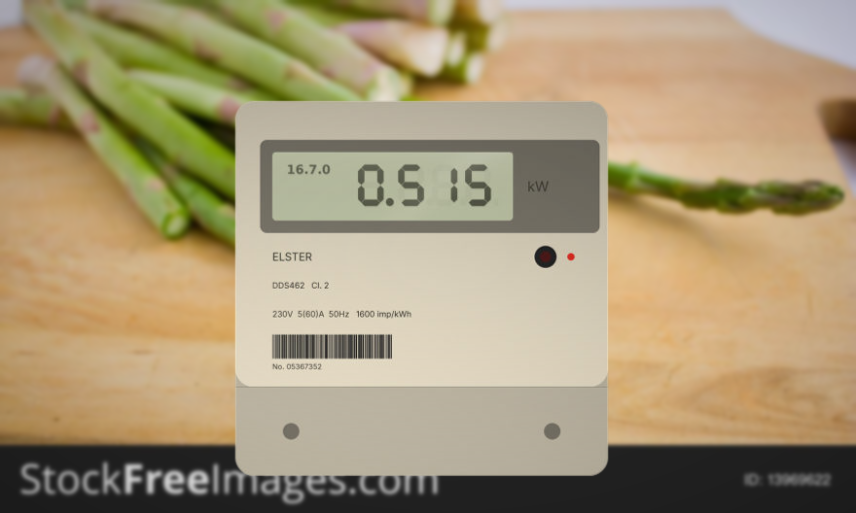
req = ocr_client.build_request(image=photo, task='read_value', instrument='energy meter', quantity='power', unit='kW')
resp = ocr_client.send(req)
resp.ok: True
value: 0.515 kW
